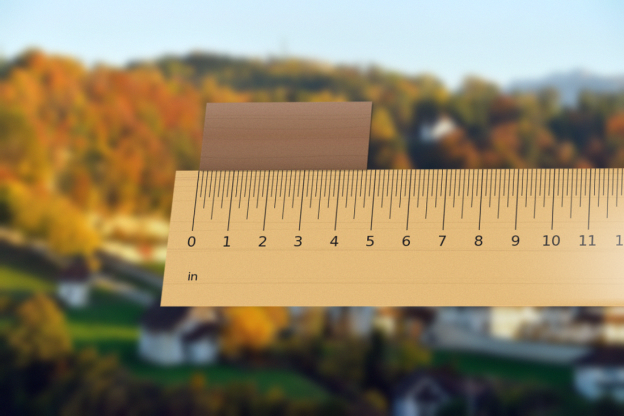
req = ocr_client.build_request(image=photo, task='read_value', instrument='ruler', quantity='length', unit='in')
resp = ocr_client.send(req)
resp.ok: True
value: 4.75 in
